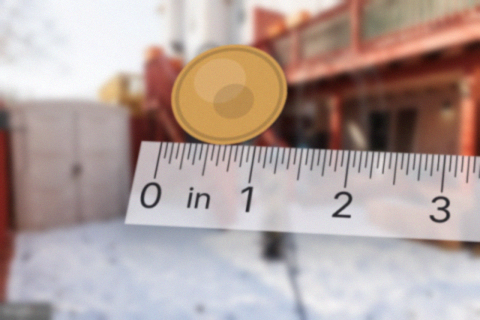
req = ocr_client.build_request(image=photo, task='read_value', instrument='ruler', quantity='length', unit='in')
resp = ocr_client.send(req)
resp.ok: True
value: 1.25 in
